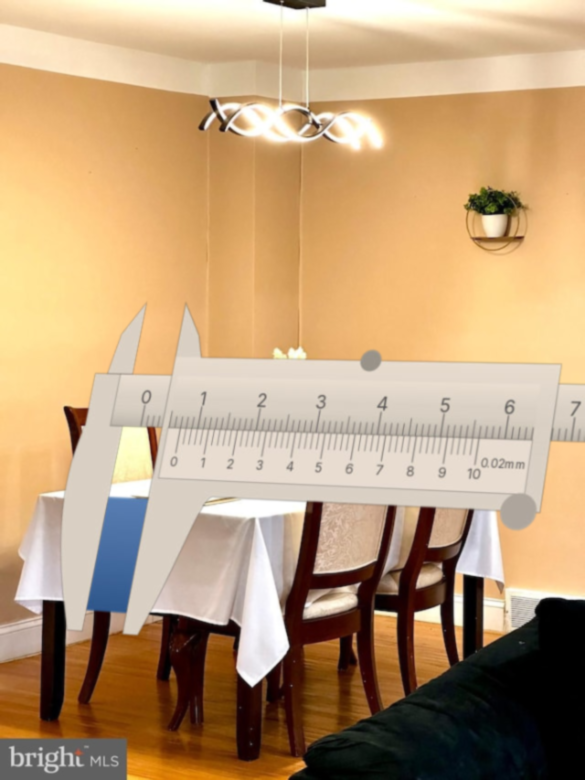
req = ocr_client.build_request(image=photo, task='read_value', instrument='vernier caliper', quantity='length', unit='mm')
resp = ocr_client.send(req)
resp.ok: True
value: 7.0 mm
